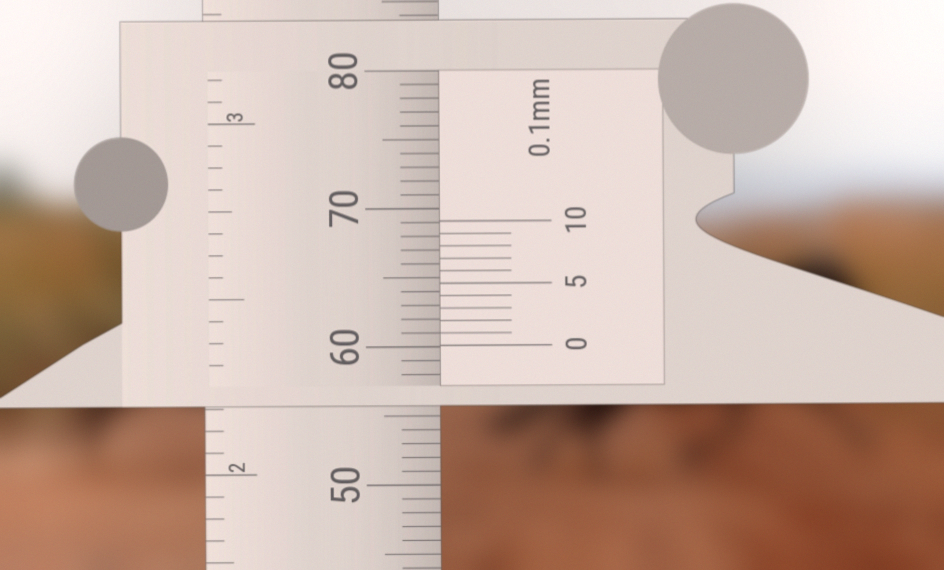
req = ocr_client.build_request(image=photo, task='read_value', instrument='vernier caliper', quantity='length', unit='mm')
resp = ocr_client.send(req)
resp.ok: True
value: 60.1 mm
